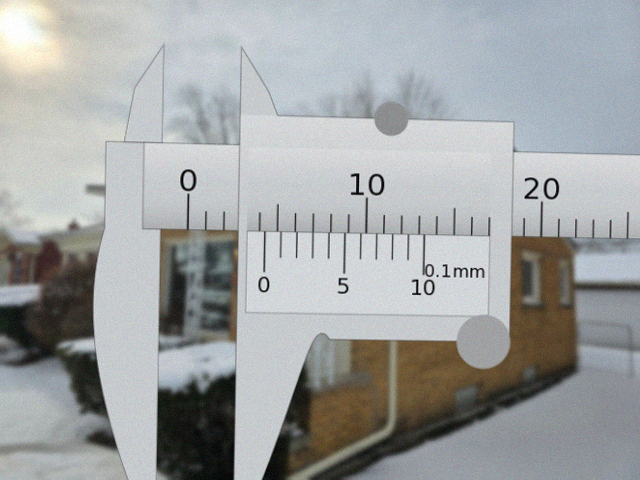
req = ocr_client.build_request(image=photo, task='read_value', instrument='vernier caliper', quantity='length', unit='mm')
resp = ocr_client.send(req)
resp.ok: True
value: 4.3 mm
